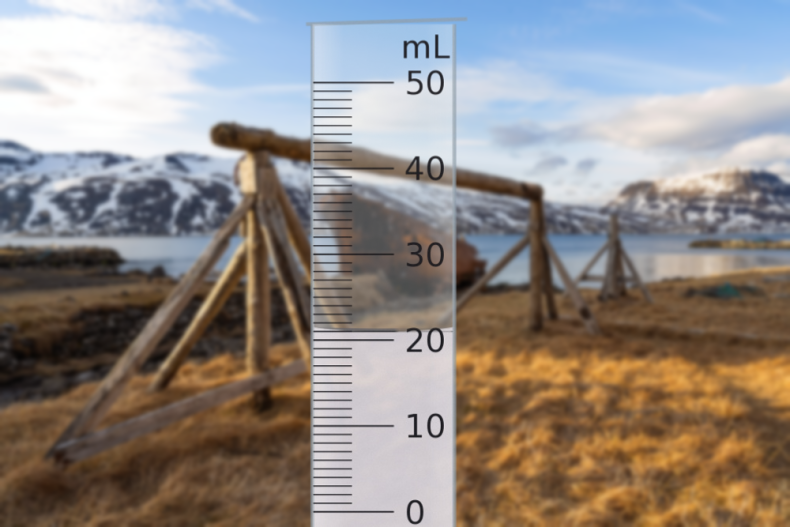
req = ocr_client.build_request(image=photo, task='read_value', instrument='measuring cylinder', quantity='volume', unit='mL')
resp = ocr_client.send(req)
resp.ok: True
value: 21 mL
